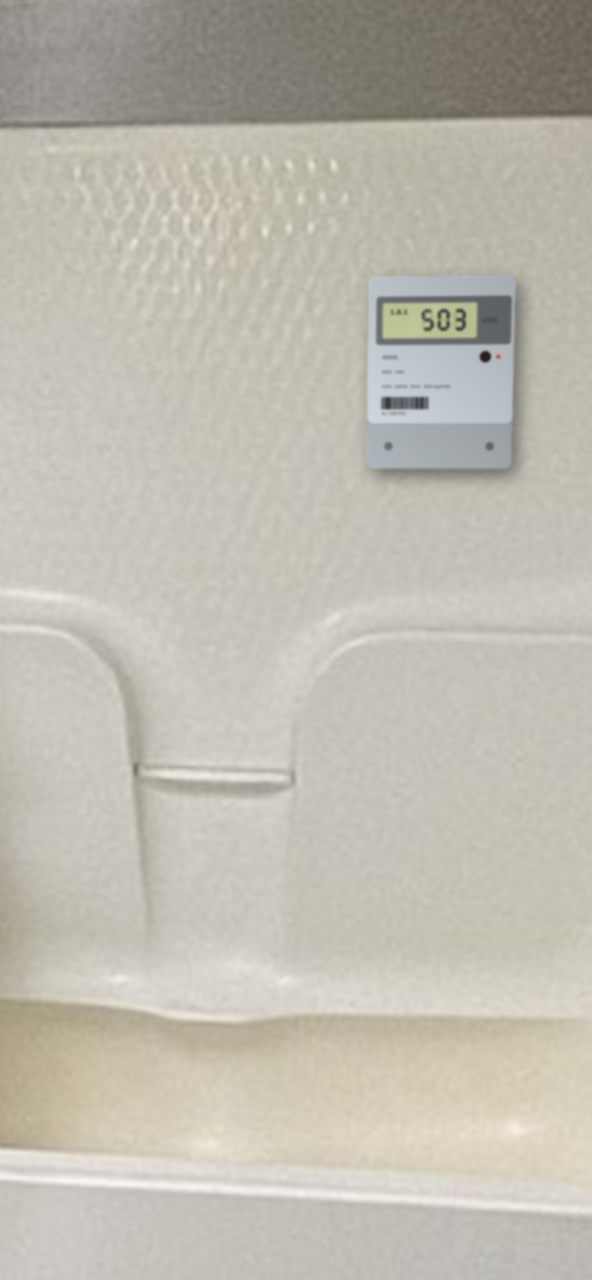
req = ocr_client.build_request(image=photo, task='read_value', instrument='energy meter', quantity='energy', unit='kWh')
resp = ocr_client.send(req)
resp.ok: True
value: 503 kWh
